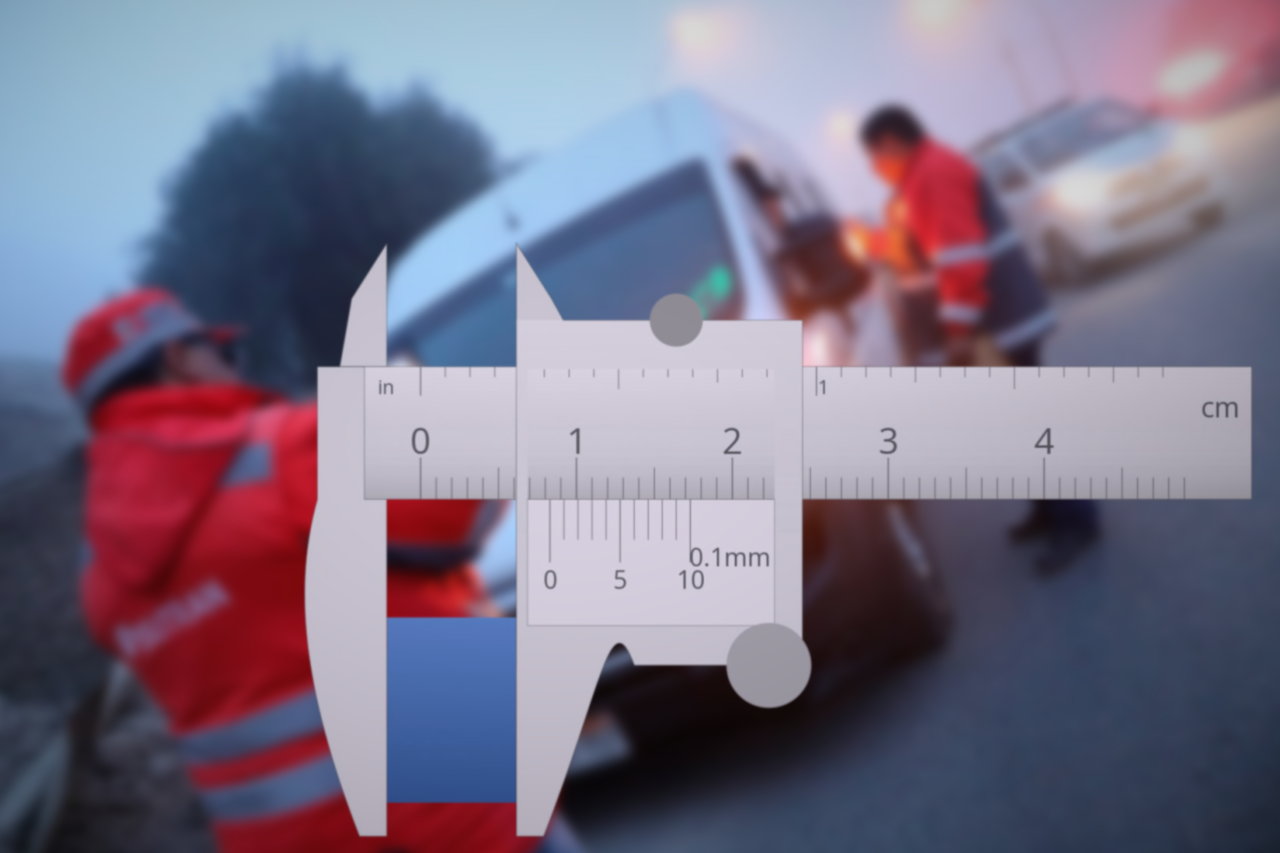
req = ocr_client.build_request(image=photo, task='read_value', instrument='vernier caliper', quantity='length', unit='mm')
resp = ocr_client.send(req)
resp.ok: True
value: 8.3 mm
